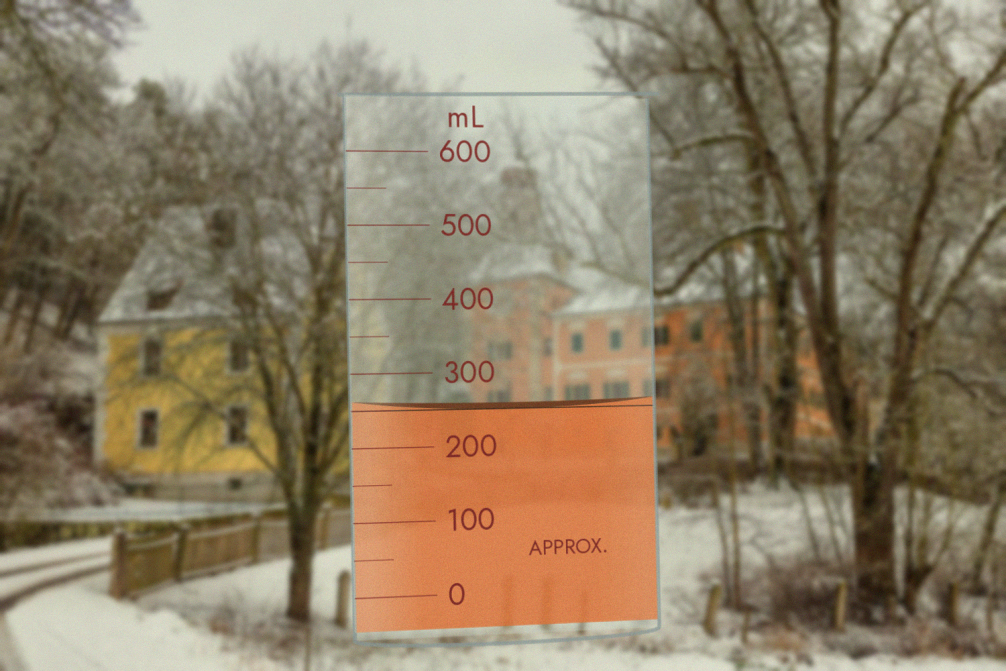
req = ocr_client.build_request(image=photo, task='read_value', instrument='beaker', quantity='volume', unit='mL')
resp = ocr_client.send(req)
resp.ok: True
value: 250 mL
